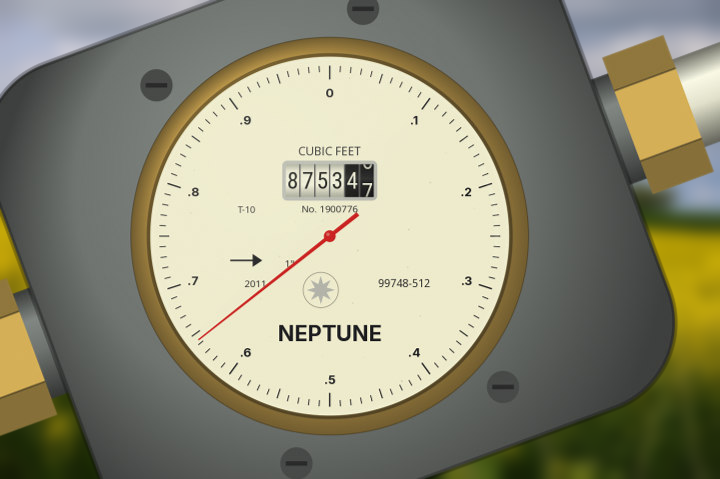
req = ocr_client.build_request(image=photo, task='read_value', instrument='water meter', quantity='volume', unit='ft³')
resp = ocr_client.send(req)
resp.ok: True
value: 875346.64 ft³
